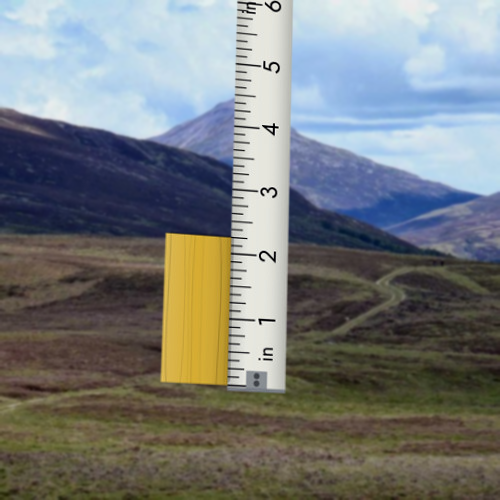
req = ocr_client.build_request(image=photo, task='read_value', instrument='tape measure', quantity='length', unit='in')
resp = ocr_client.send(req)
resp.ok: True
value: 2.25 in
